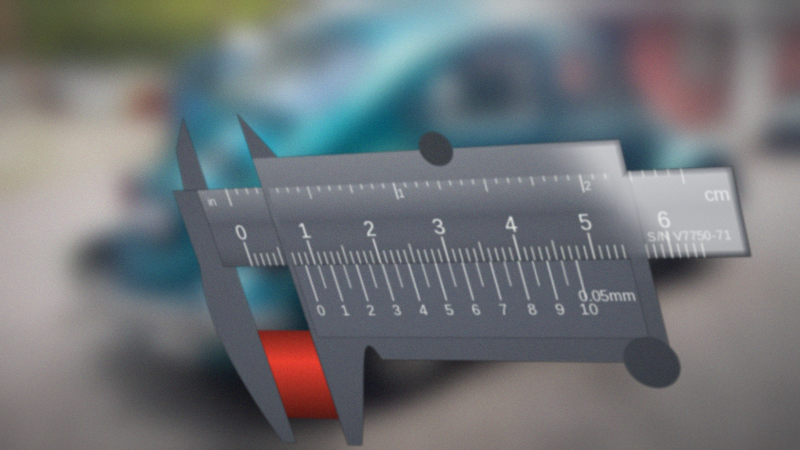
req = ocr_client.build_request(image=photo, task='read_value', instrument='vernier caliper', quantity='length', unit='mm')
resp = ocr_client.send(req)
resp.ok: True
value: 8.5 mm
